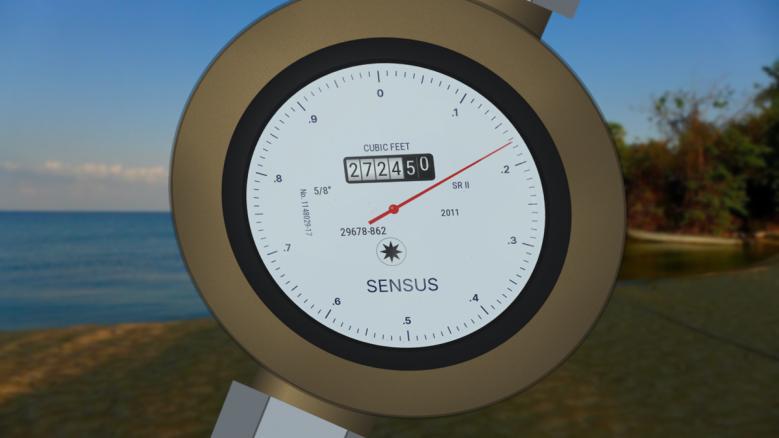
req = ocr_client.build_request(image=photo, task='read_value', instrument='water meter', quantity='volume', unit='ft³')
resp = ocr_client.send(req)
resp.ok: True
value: 272450.17 ft³
